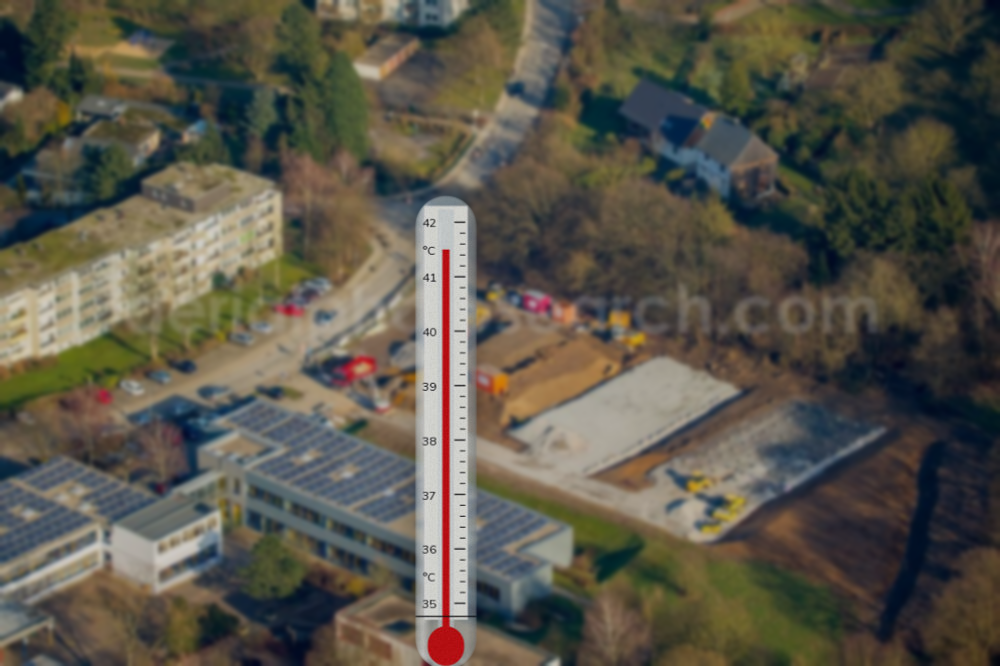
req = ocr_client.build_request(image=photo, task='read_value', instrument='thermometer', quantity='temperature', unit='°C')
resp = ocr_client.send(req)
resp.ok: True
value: 41.5 °C
